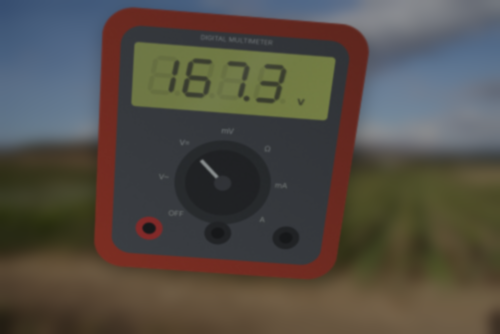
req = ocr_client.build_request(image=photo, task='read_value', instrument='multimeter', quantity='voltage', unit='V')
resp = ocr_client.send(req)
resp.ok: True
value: 167.3 V
